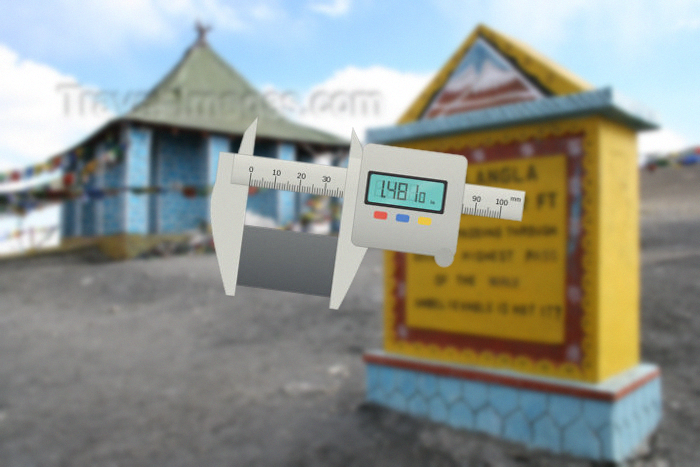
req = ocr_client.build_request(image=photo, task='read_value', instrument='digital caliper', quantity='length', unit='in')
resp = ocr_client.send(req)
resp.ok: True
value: 1.4810 in
